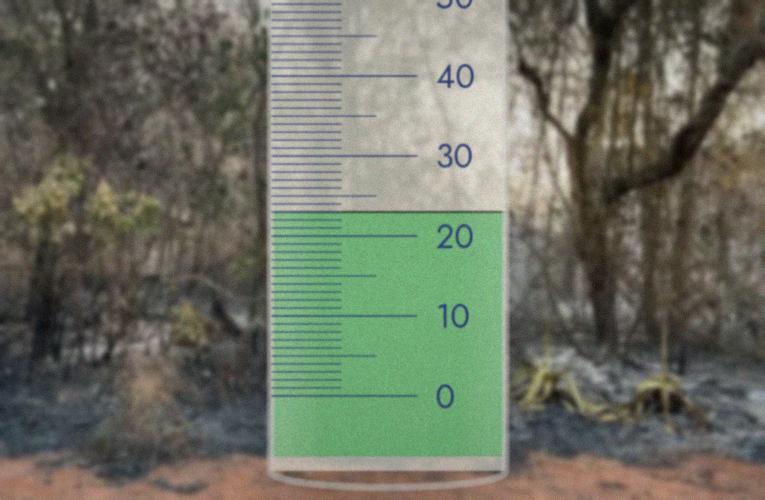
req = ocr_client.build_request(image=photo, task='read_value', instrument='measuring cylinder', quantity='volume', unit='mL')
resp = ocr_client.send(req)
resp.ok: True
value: 23 mL
